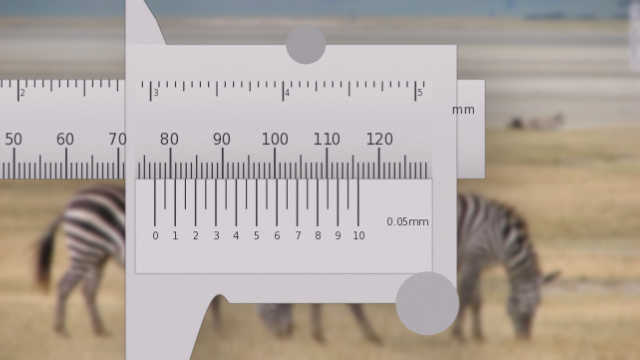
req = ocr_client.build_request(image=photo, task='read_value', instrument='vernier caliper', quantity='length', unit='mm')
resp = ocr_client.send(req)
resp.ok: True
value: 77.0 mm
